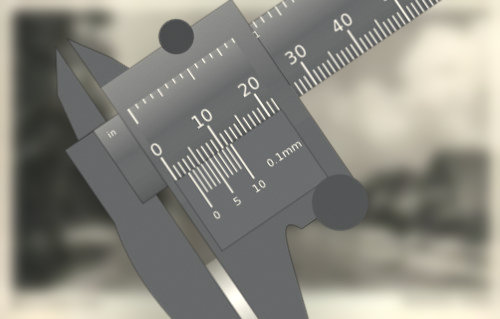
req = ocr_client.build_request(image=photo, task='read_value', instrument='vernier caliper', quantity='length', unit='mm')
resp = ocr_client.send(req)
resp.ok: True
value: 2.5 mm
